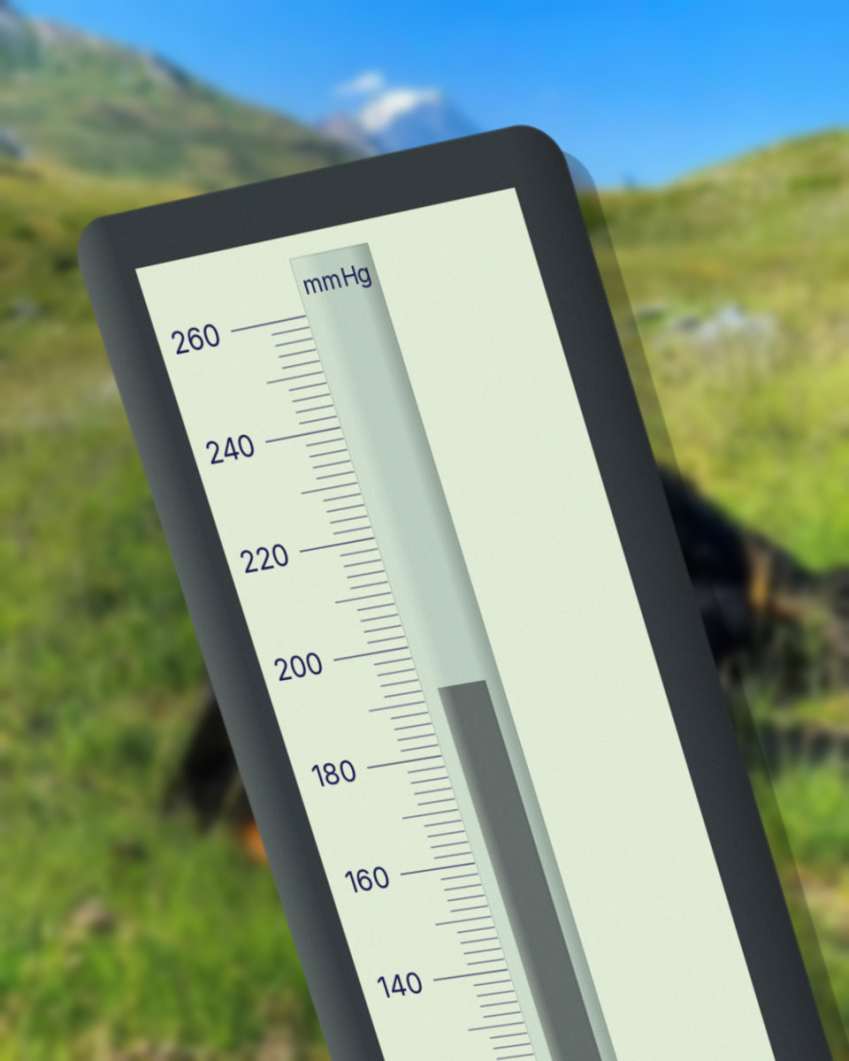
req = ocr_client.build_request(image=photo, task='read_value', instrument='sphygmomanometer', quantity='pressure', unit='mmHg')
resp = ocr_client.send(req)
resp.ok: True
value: 192 mmHg
